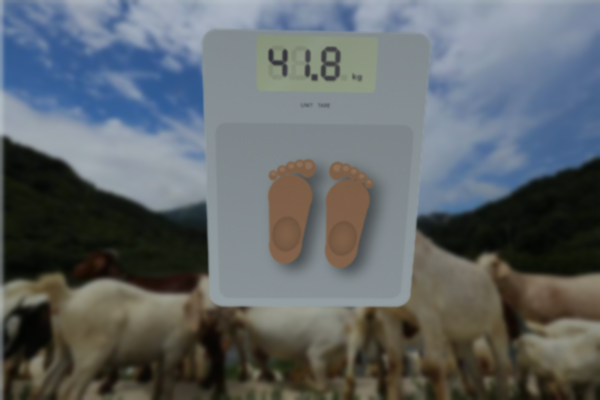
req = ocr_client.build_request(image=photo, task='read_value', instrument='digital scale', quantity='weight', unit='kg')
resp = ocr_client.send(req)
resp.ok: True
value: 41.8 kg
